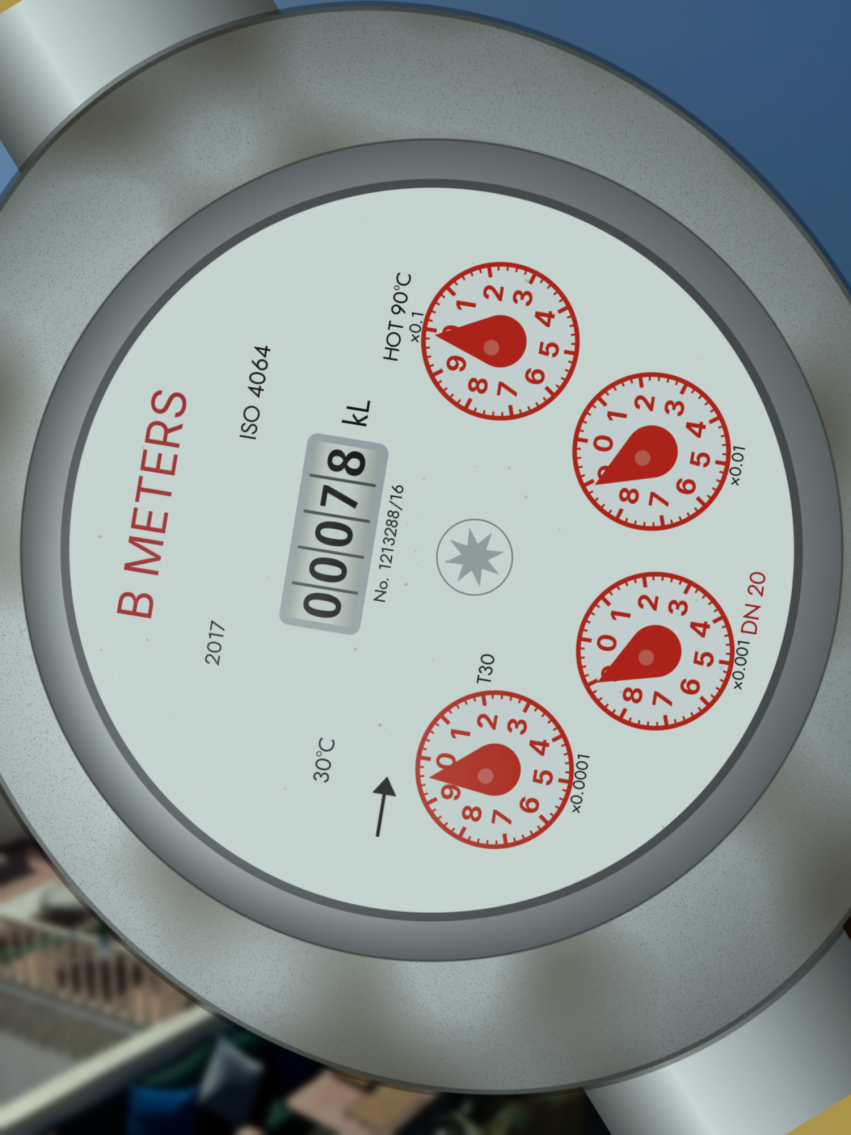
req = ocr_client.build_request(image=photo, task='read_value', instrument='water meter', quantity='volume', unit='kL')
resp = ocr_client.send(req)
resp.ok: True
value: 77.9889 kL
